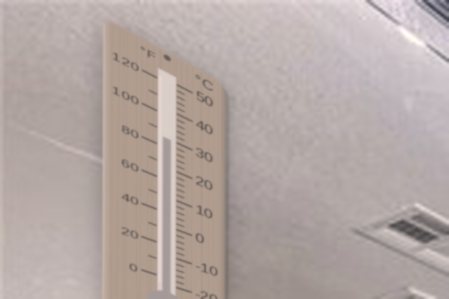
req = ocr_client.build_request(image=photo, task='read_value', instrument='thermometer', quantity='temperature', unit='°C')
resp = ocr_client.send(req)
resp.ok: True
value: 30 °C
